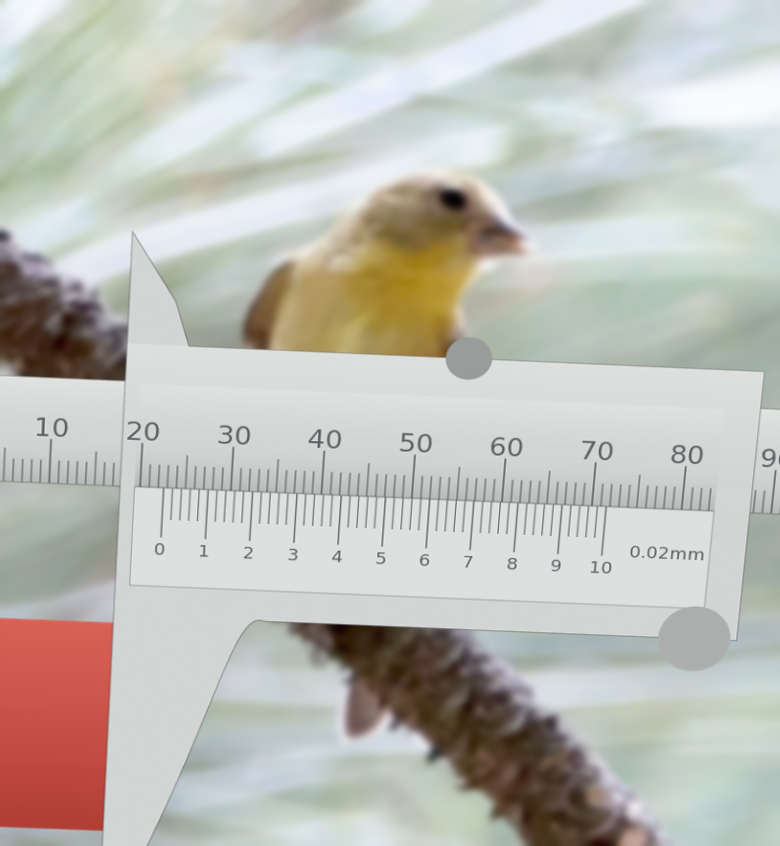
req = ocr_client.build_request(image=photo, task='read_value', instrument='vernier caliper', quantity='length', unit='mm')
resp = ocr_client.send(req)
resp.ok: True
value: 22.6 mm
